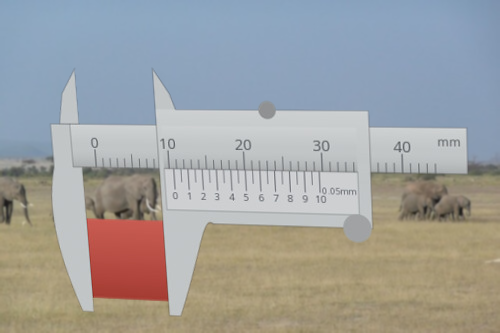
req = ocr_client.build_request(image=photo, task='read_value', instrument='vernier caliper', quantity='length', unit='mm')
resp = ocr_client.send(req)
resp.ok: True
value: 10.6 mm
